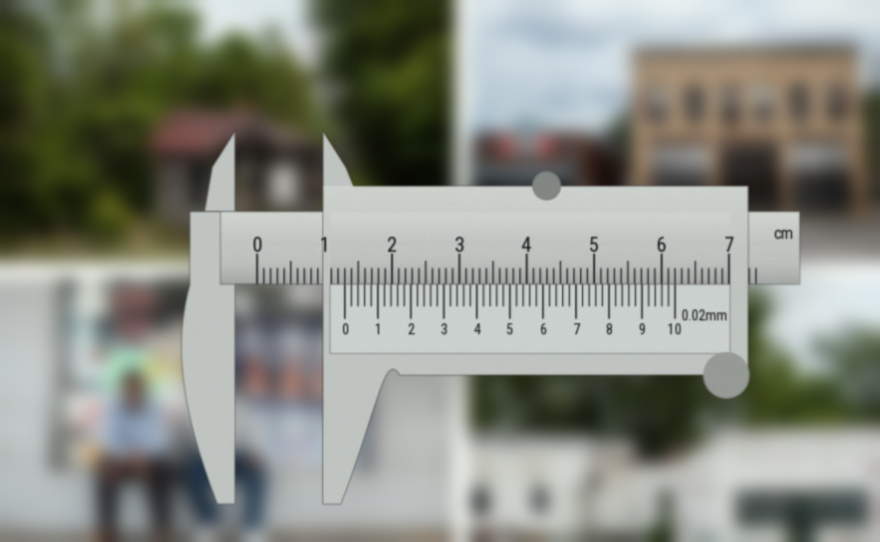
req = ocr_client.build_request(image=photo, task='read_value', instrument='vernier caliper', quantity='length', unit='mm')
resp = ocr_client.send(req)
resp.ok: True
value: 13.0 mm
